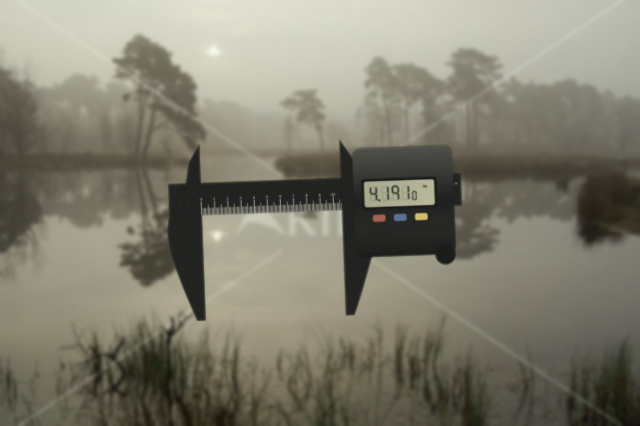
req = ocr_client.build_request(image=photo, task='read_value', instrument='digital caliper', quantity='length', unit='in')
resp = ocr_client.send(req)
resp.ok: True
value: 4.1910 in
